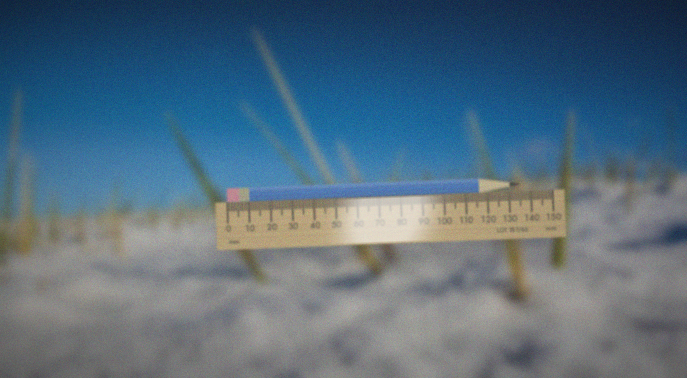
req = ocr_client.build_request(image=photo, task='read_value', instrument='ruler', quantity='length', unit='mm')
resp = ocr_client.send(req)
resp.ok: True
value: 135 mm
